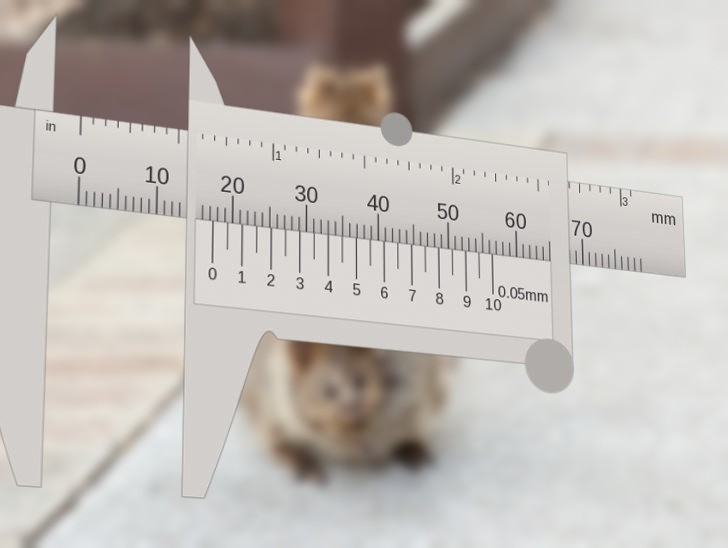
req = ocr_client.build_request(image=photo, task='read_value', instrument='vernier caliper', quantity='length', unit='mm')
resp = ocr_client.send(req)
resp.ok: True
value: 17.4 mm
